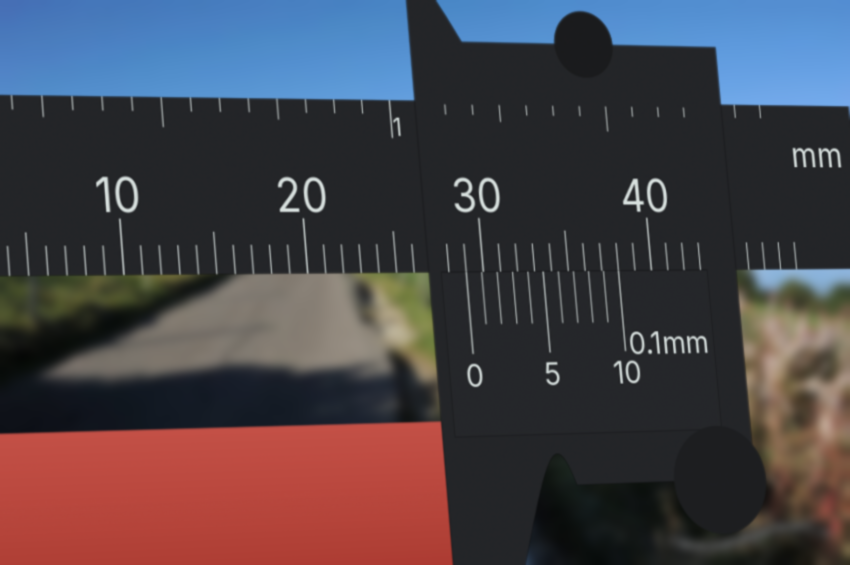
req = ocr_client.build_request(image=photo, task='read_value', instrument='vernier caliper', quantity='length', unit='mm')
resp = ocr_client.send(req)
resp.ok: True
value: 29.0 mm
